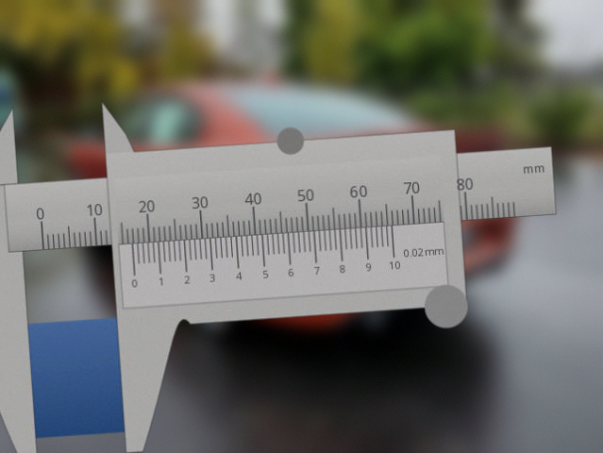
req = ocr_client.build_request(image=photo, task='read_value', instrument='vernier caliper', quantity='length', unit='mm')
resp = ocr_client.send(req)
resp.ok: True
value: 16.8 mm
